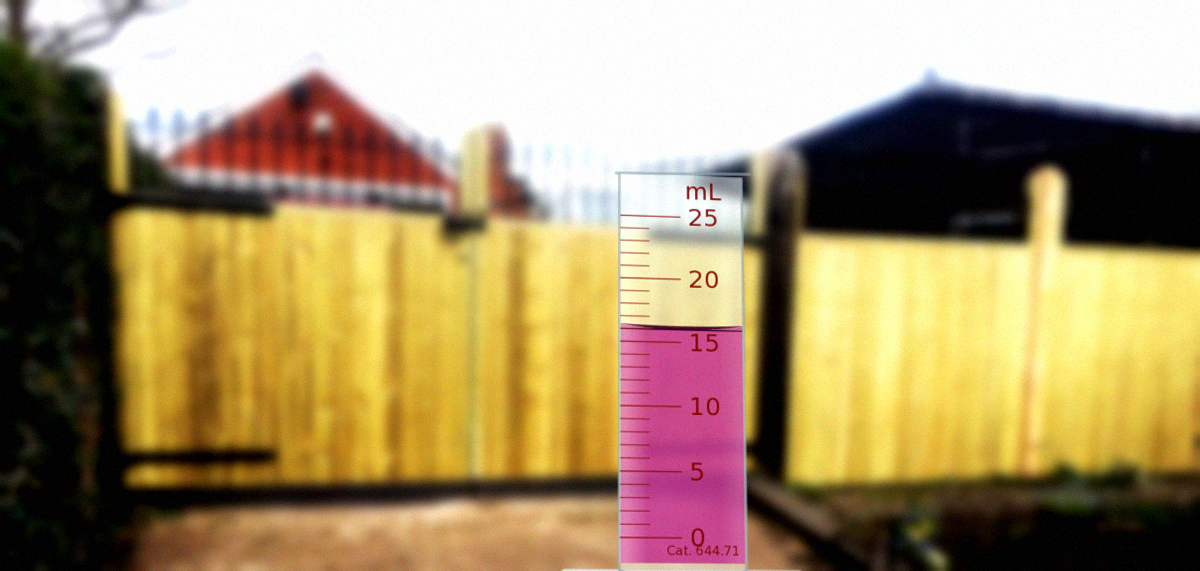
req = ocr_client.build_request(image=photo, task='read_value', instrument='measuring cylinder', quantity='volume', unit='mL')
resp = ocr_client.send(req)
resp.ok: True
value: 16 mL
